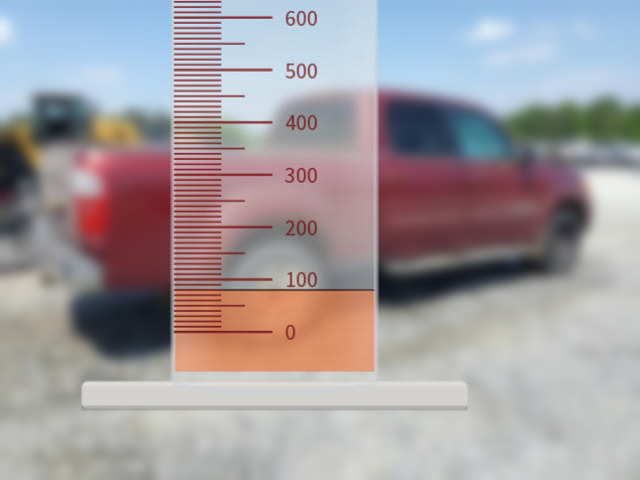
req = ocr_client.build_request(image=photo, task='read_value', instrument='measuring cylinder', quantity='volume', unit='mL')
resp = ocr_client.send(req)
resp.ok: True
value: 80 mL
